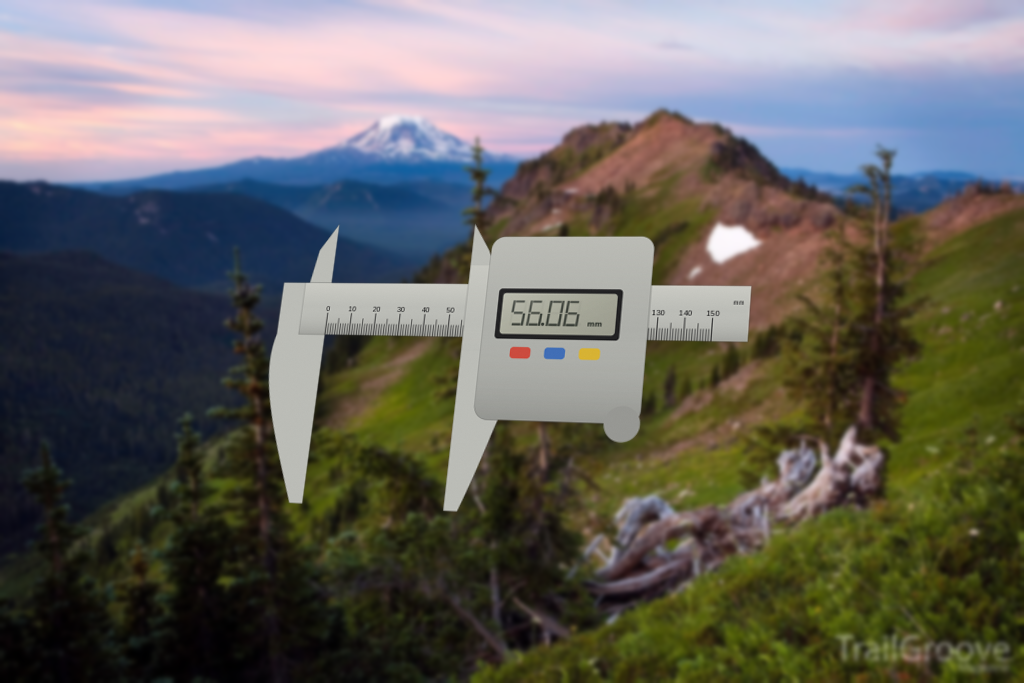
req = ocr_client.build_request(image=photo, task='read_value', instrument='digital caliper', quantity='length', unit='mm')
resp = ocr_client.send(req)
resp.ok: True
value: 56.06 mm
